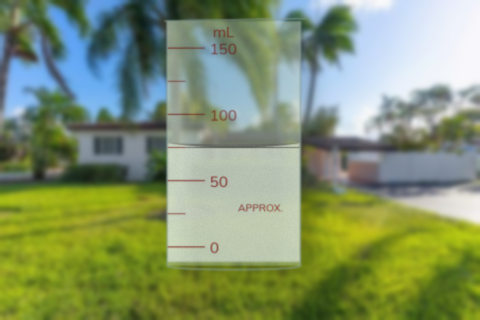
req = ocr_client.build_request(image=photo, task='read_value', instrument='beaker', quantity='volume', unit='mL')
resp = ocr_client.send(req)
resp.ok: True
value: 75 mL
